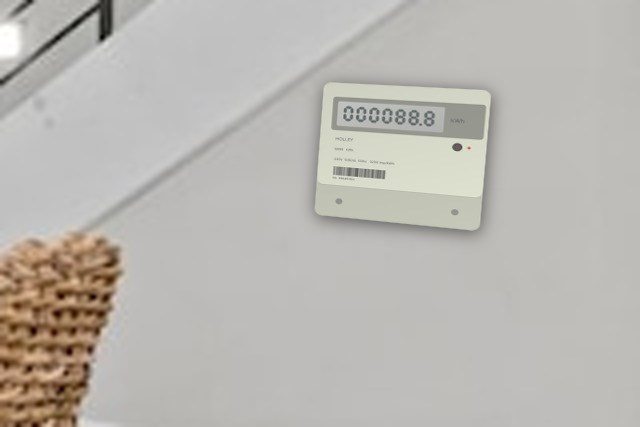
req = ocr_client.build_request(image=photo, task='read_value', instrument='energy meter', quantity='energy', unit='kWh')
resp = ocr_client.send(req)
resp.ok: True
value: 88.8 kWh
